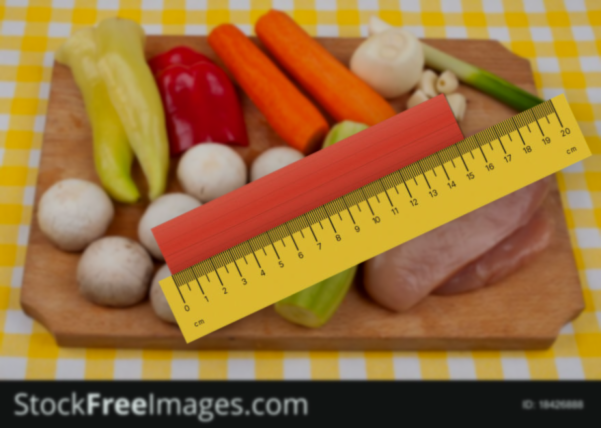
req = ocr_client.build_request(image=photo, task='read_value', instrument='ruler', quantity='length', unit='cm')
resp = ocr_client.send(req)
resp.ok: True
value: 15.5 cm
